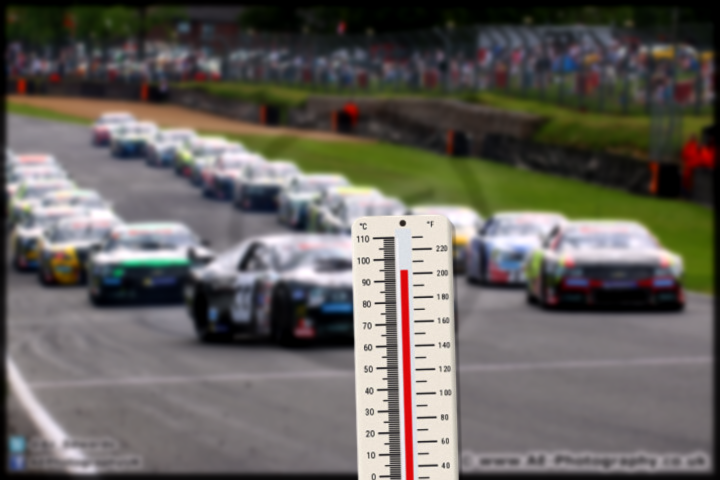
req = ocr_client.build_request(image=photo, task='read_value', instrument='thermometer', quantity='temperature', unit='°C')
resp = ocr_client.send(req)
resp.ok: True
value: 95 °C
